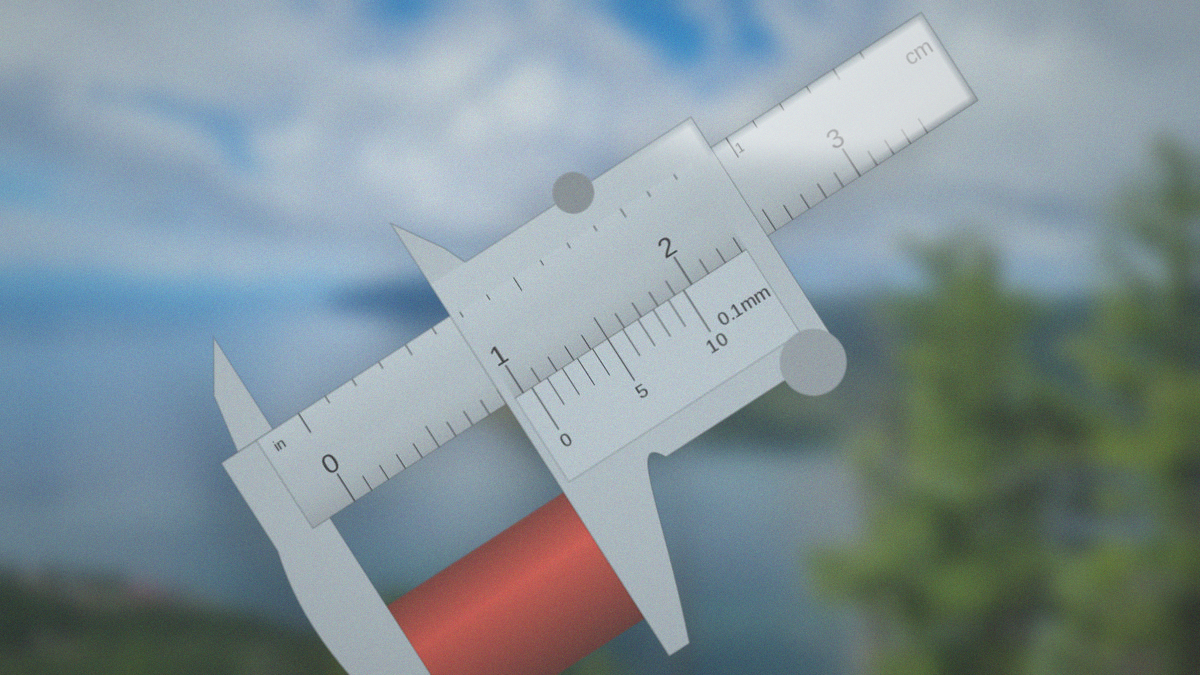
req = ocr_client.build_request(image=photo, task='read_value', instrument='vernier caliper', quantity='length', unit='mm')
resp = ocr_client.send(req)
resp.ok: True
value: 10.5 mm
